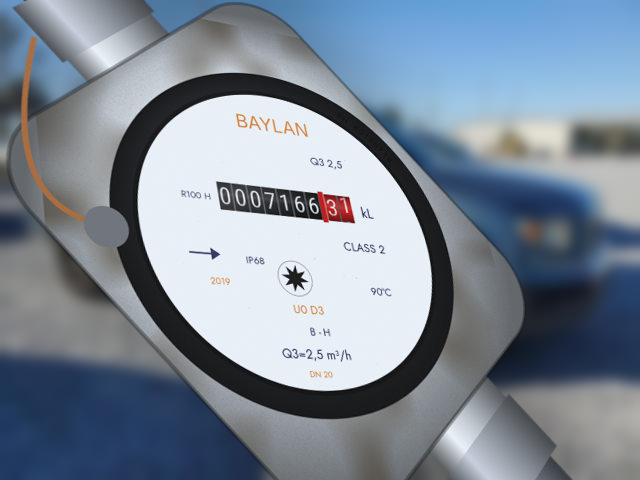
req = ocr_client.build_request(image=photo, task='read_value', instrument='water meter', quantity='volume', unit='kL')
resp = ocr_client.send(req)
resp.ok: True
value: 7166.31 kL
